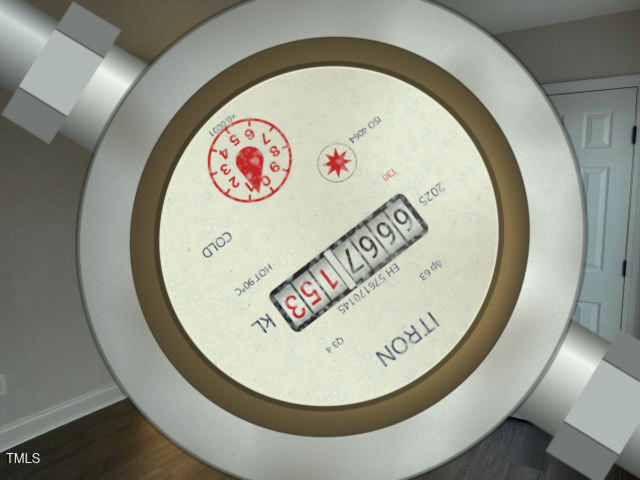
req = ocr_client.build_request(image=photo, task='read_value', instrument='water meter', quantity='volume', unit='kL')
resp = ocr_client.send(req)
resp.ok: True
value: 6667.1530 kL
